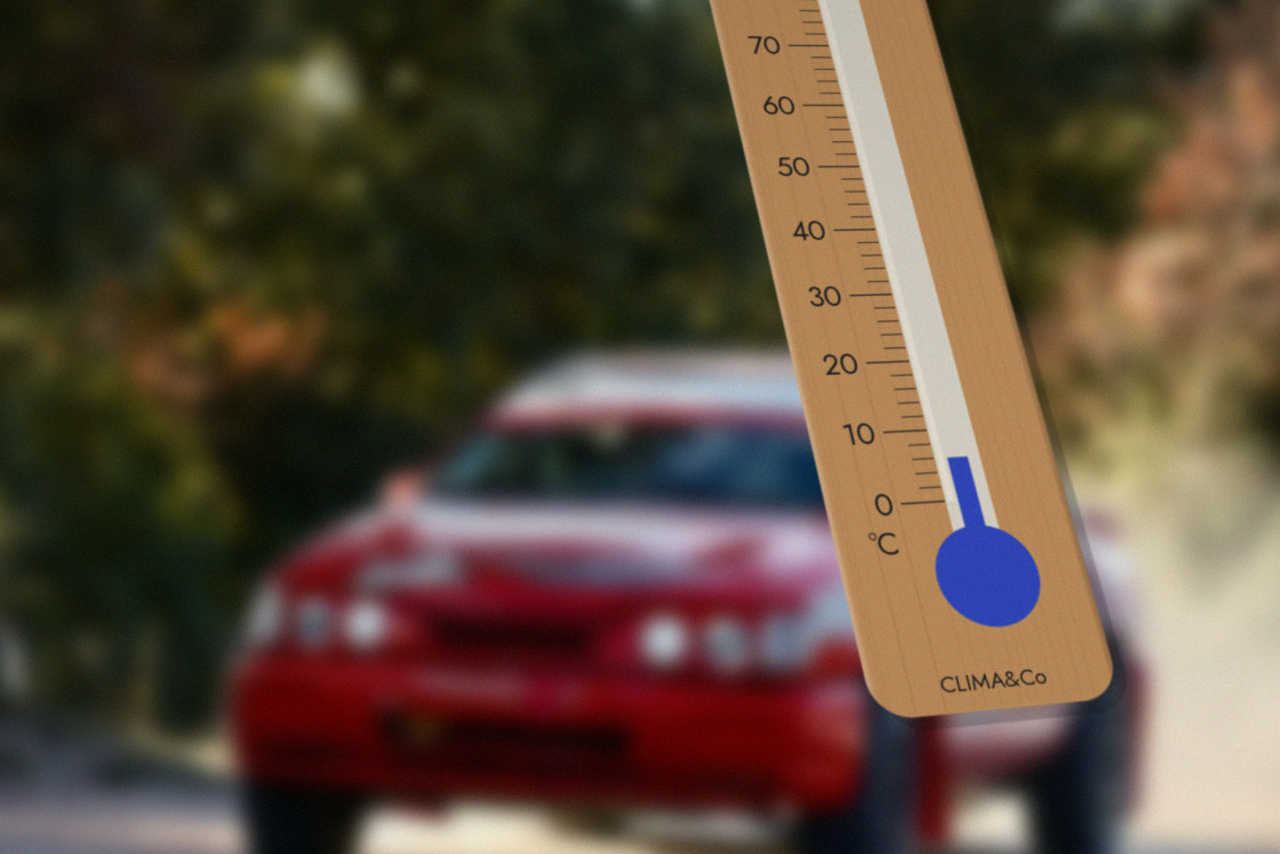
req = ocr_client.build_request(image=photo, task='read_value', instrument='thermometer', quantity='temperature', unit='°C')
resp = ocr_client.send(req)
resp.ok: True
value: 6 °C
